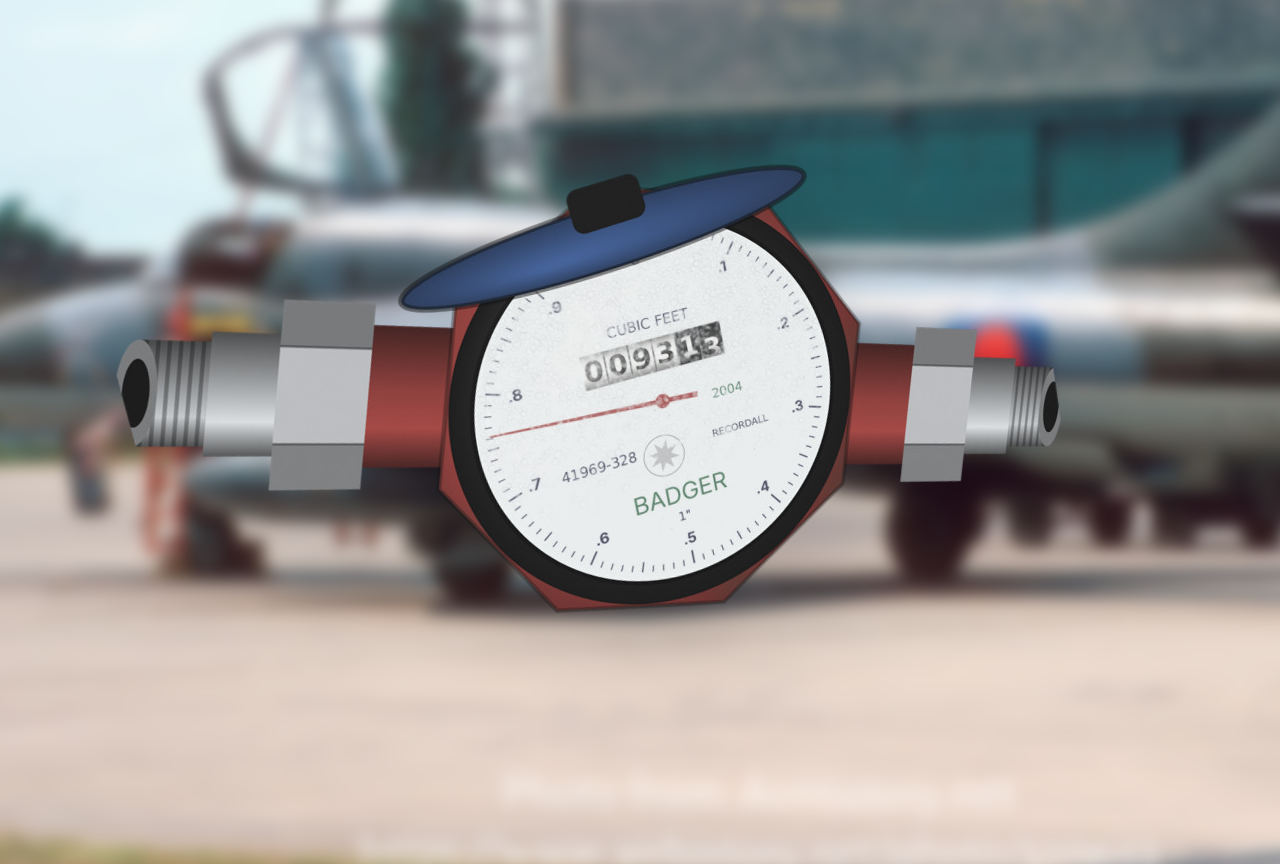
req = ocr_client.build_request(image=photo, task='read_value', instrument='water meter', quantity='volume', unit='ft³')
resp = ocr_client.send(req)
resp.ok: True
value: 9312.76 ft³
